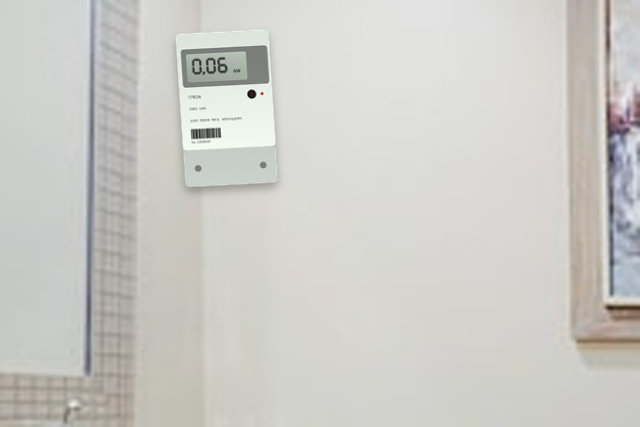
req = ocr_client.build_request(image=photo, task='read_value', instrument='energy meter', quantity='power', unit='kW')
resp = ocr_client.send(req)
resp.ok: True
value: 0.06 kW
